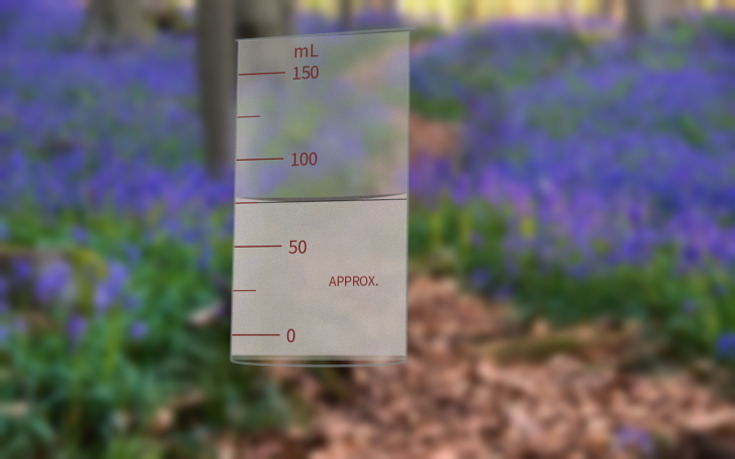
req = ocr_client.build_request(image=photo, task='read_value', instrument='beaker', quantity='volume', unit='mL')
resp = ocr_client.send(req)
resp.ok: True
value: 75 mL
